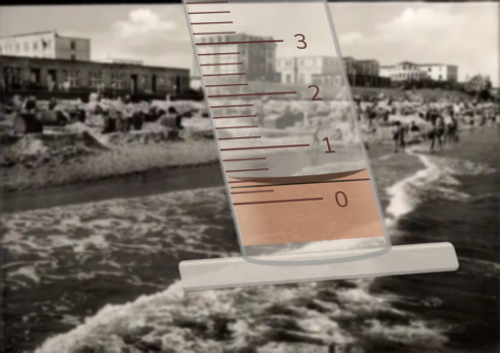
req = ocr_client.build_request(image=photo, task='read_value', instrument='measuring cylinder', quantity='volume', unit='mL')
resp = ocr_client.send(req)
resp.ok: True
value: 0.3 mL
